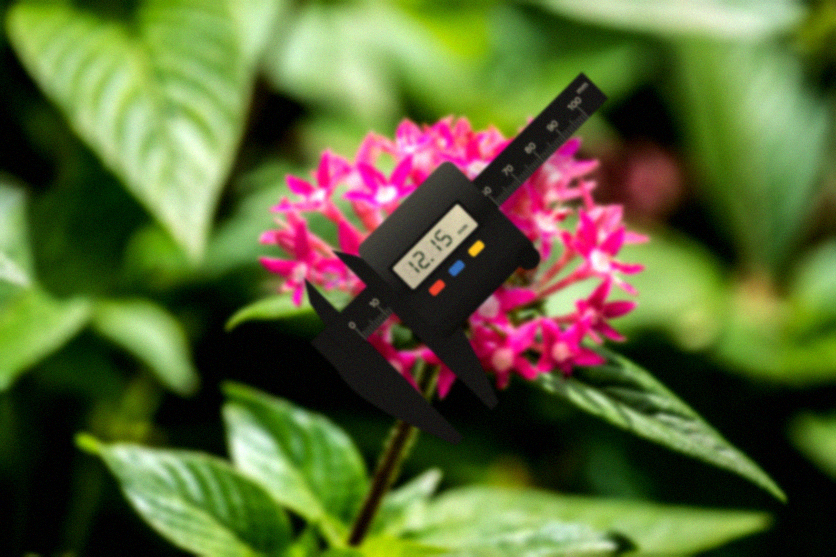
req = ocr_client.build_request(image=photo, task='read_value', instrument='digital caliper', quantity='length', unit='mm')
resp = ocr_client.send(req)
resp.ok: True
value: 12.15 mm
